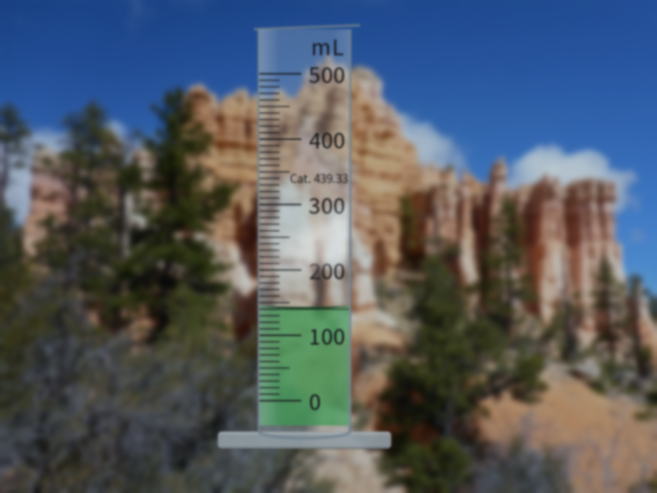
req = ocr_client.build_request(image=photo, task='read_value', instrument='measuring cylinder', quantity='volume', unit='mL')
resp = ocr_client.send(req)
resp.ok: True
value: 140 mL
